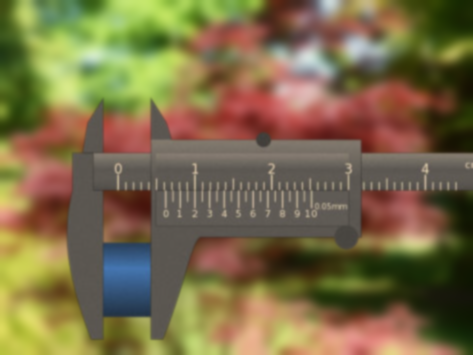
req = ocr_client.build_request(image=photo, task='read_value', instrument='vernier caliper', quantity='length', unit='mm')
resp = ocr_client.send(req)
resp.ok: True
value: 6.2 mm
